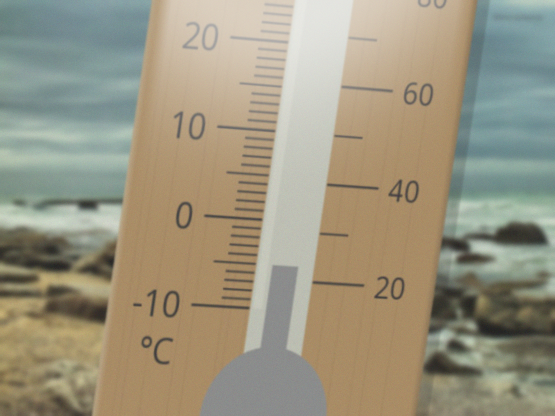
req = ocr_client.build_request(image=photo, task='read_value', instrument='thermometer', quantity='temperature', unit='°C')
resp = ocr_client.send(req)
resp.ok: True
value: -5 °C
